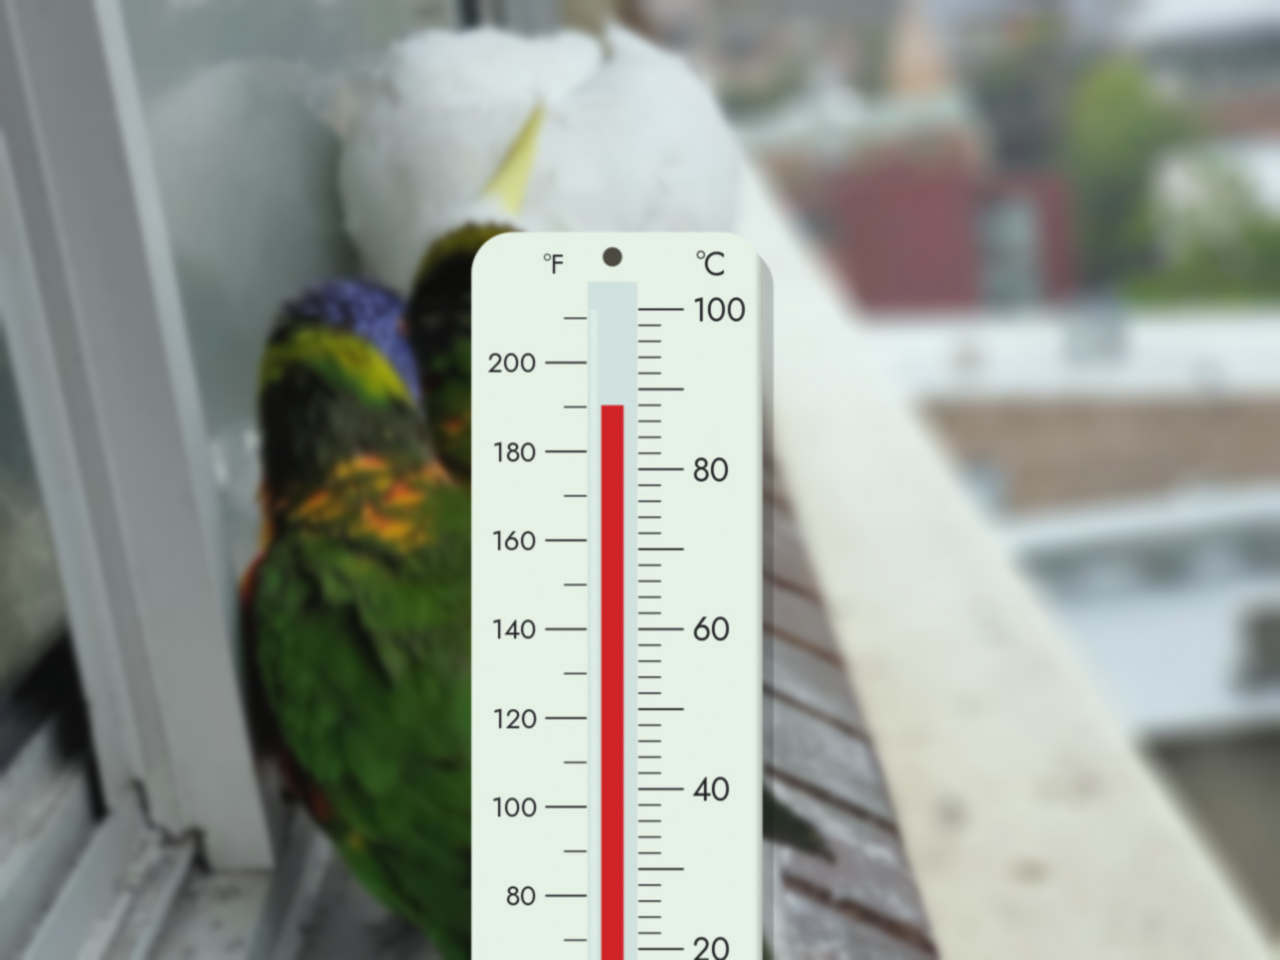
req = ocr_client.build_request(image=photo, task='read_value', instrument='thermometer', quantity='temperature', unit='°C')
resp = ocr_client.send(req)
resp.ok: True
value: 88 °C
